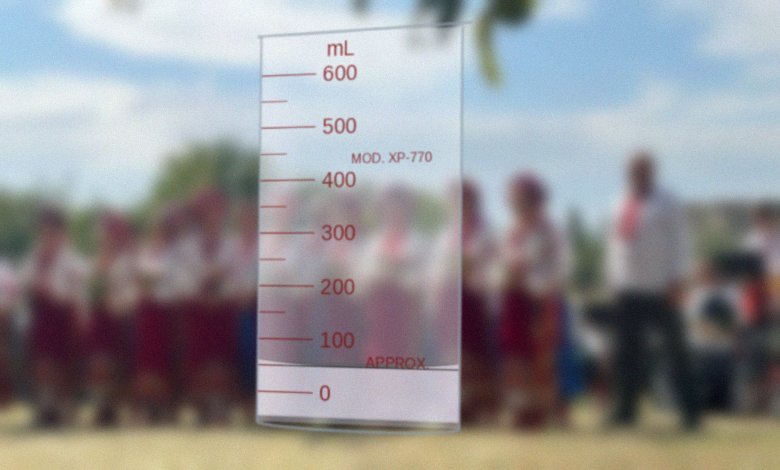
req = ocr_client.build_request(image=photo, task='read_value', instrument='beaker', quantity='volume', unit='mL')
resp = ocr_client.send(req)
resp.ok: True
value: 50 mL
